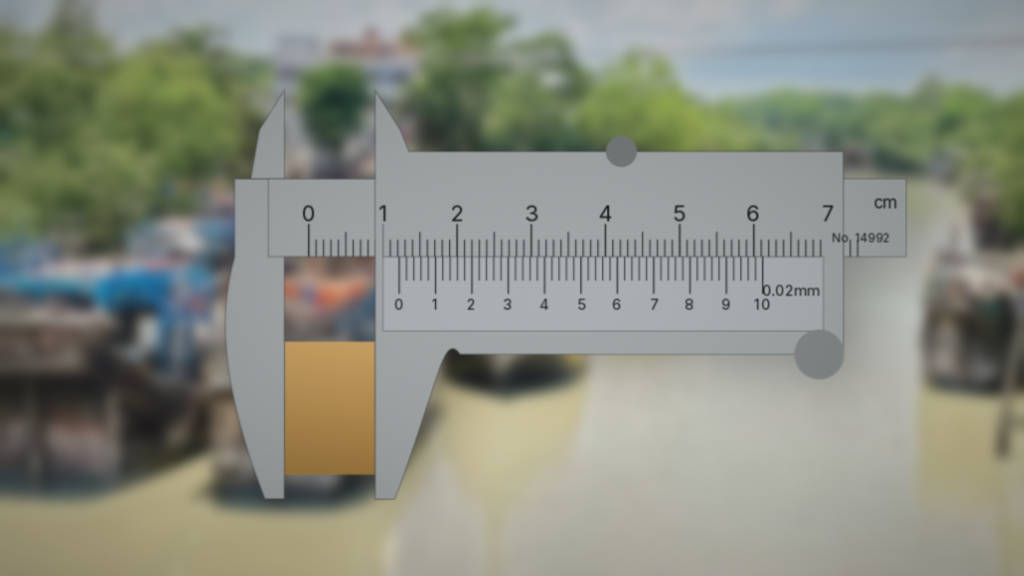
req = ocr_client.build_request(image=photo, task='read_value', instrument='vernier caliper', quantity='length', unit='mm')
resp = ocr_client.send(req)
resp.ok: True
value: 12.2 mm
